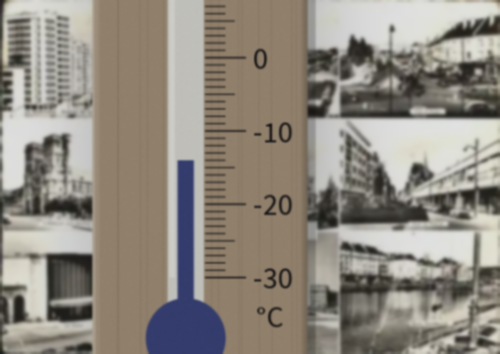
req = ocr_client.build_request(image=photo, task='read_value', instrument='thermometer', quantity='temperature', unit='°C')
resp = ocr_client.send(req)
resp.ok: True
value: -14 °C
